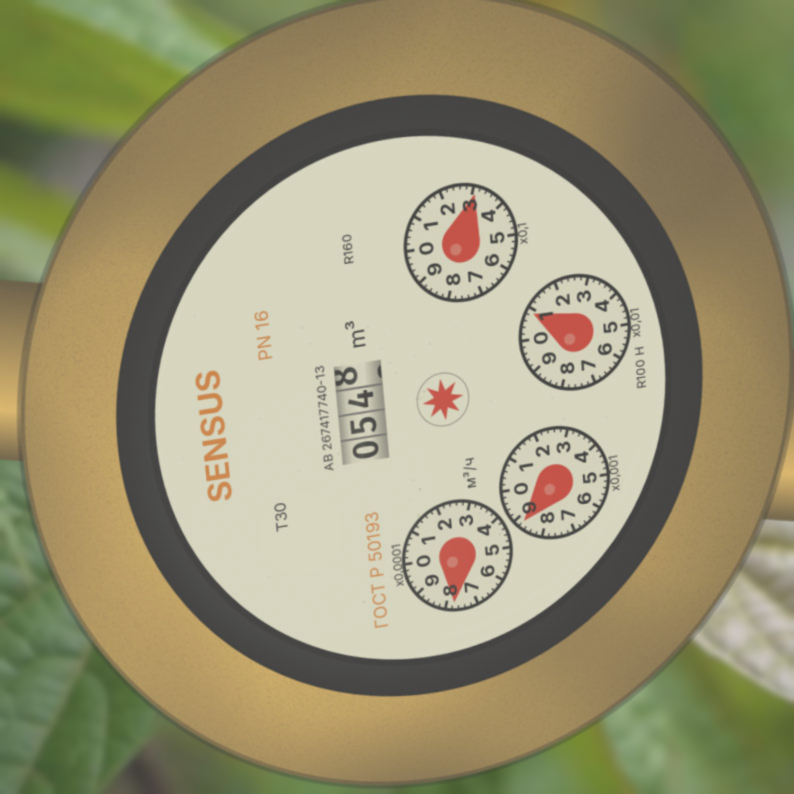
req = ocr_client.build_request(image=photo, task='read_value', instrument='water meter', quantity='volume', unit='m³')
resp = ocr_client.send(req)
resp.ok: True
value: 548.3087 m³
